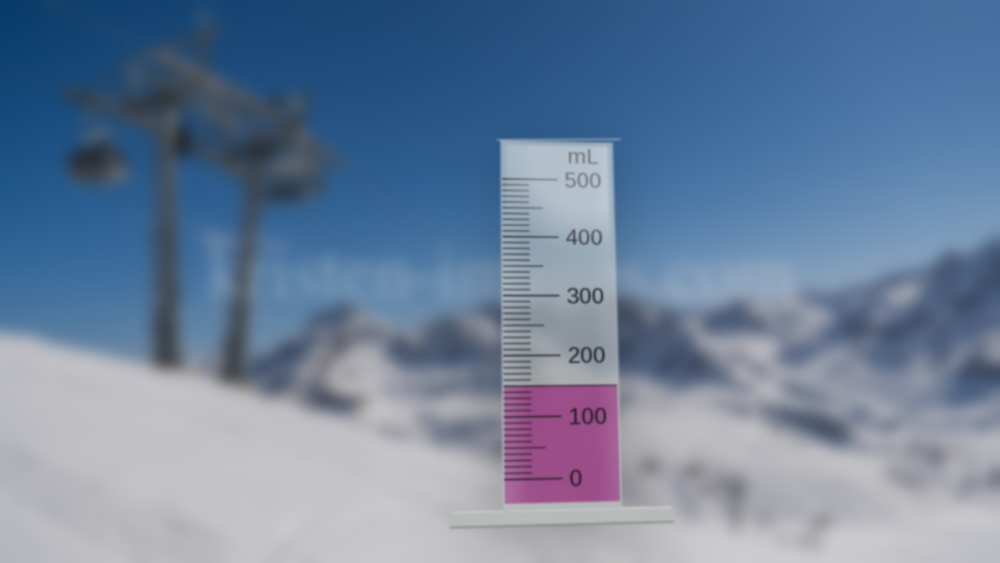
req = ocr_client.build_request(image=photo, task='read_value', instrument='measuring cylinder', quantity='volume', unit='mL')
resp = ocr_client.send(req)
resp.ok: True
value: 150 mL
